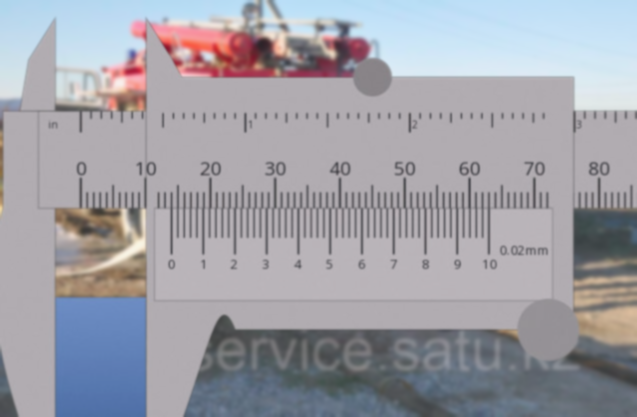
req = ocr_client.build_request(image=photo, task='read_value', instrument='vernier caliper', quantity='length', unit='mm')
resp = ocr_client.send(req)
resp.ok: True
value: 14.0 mm
